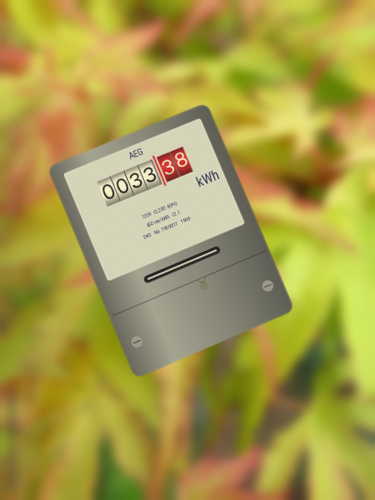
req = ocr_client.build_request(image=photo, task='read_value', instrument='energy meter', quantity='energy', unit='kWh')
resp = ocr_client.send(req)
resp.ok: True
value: 33.38 kWh
